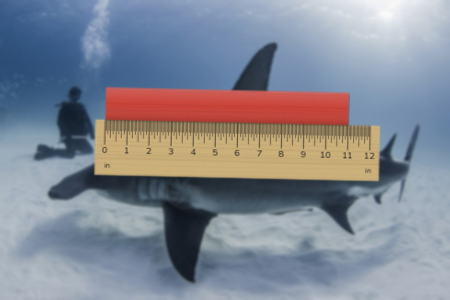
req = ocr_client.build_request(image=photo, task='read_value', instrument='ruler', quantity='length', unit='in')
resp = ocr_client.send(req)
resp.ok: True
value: 11 in
